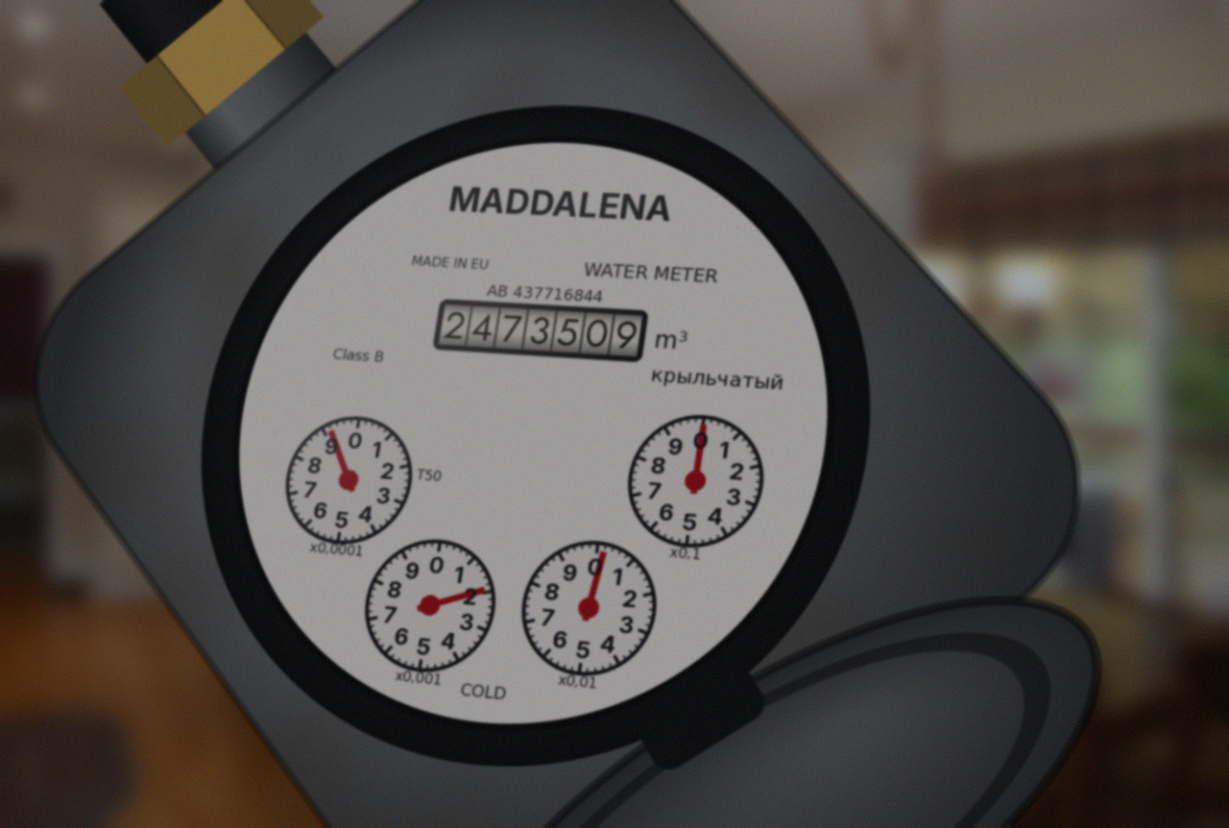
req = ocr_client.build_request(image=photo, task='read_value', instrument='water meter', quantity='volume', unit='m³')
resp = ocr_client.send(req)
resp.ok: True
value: 2473509.0019 m³
